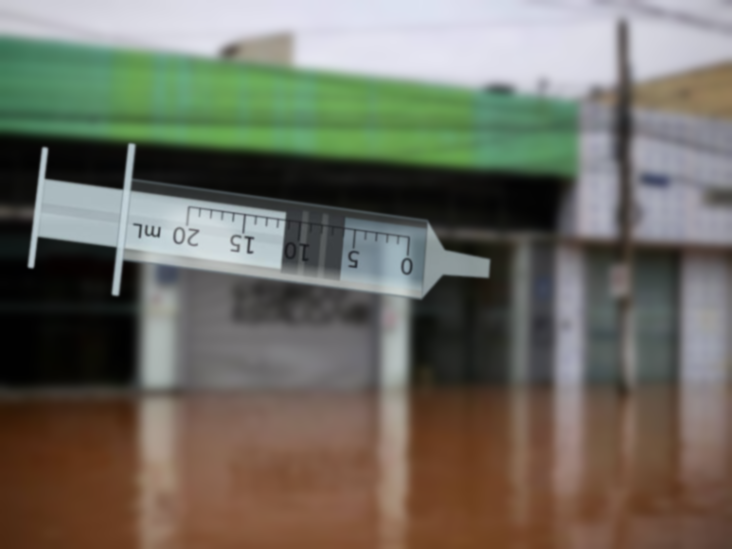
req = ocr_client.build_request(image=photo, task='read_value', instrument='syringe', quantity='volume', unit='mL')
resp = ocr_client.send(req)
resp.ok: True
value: 6 mL
